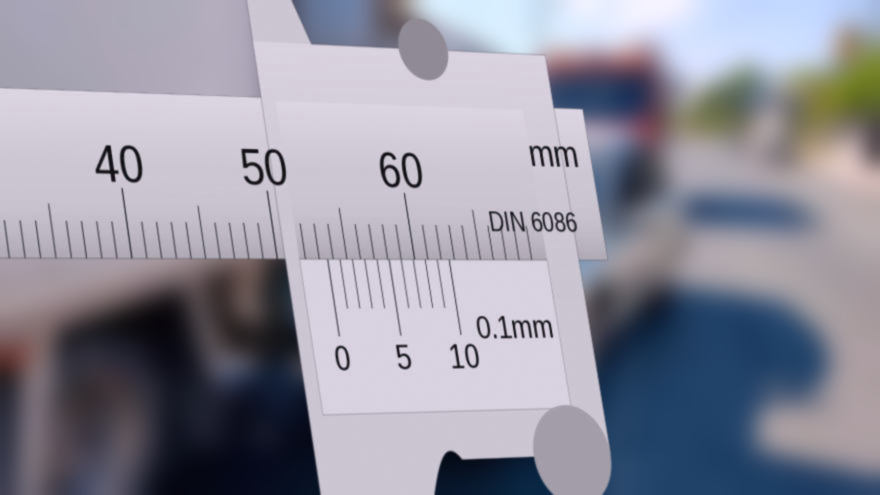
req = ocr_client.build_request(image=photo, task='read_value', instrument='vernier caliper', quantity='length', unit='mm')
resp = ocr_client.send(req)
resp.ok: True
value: 53.6 mm
